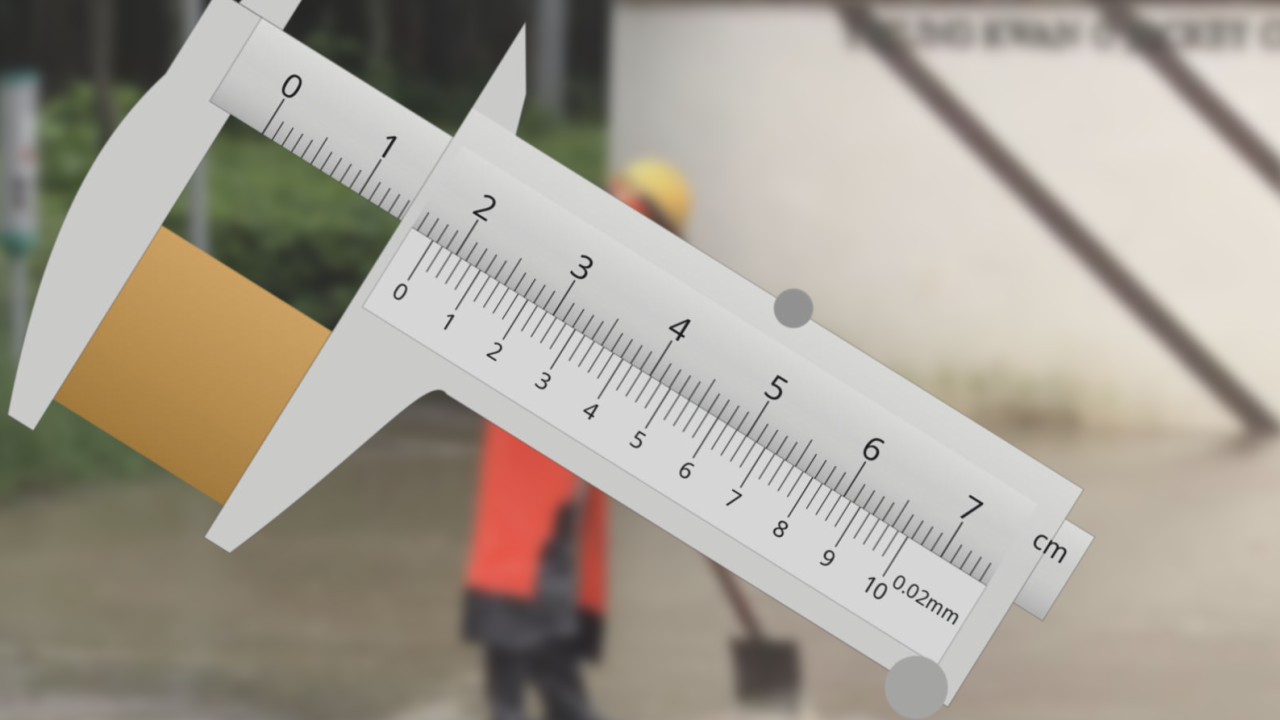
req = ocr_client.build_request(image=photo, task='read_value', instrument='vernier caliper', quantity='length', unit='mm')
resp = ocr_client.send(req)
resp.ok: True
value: 17.6 mm
